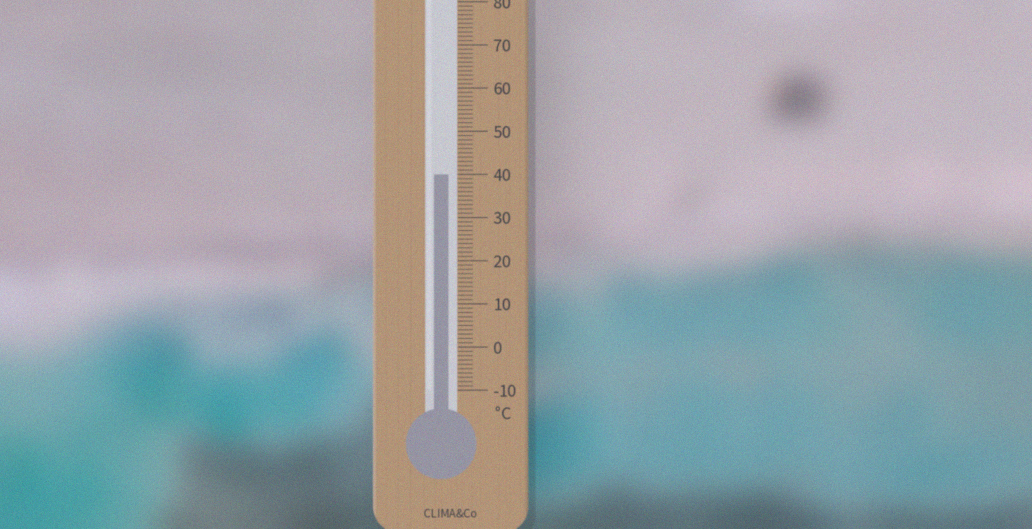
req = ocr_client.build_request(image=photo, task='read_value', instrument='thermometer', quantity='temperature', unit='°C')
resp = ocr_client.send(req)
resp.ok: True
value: 40 °C
